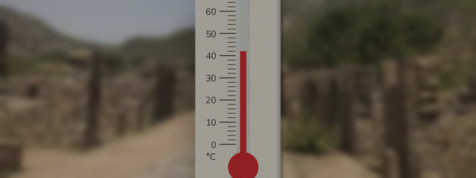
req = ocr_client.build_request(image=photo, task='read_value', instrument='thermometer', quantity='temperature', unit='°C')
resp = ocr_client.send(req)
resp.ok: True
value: 42 °C
